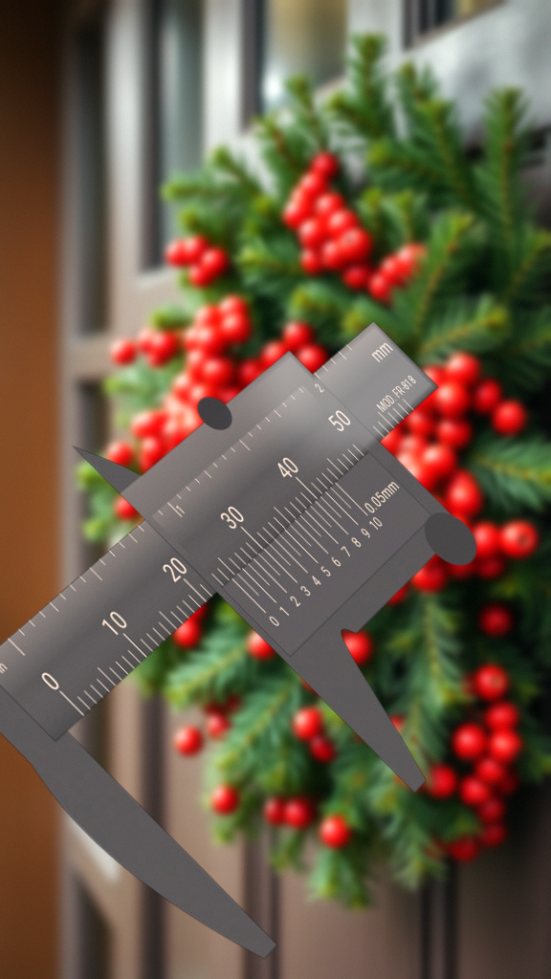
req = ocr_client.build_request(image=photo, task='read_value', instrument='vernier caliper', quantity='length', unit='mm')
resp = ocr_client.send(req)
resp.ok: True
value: 24.4 mm
